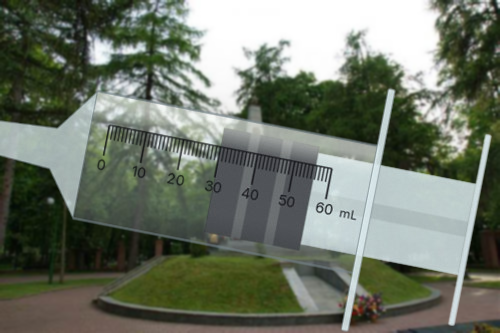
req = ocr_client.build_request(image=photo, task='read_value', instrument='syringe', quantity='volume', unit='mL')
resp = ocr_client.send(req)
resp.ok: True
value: 30 mL
